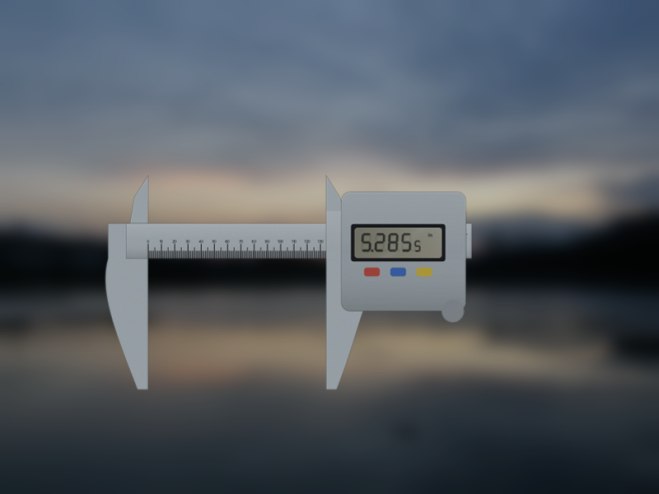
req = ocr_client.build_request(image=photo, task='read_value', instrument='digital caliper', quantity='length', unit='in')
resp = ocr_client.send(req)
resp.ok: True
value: 5.2855 in
